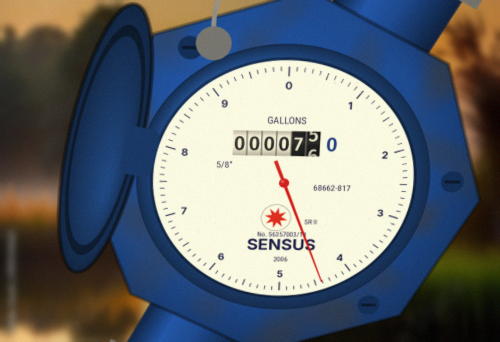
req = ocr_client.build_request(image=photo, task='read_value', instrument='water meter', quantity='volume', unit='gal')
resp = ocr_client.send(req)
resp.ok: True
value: 754.4 gal
